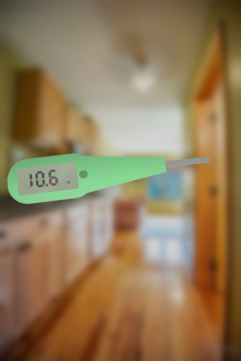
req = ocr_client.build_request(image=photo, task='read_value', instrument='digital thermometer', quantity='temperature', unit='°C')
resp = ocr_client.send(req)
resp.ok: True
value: 10.6 °C
